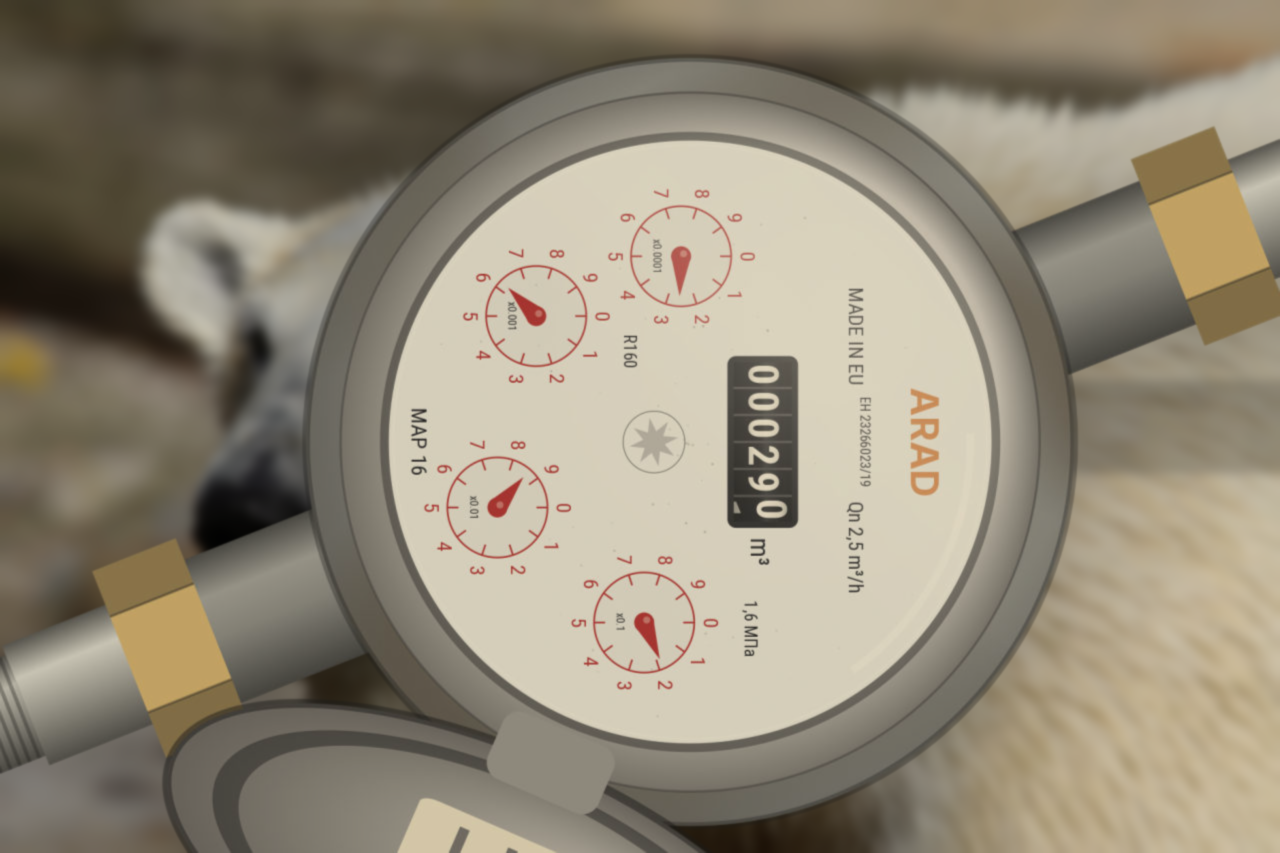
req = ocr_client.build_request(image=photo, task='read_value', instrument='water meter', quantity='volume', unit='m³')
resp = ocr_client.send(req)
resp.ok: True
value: 290.1862 m³
